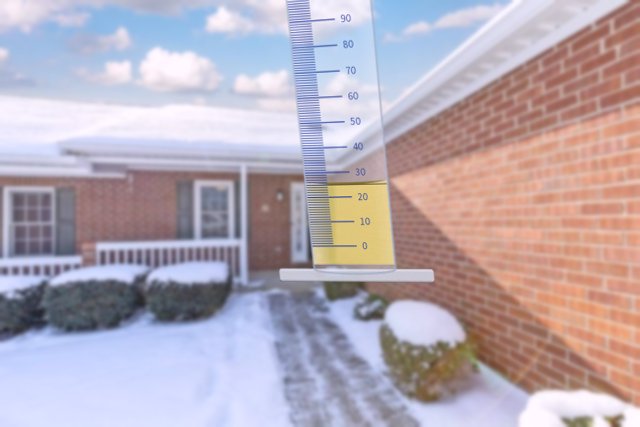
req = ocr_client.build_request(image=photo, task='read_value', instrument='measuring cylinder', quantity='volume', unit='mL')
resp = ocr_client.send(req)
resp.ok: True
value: 25 mL
